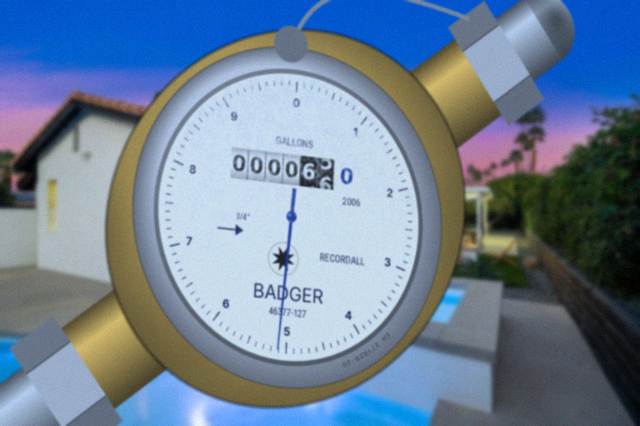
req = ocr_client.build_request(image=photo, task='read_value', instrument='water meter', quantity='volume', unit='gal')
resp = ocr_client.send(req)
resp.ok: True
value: 655.1 gal
